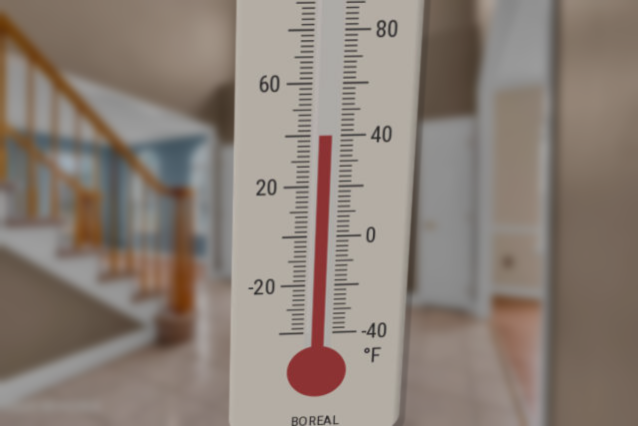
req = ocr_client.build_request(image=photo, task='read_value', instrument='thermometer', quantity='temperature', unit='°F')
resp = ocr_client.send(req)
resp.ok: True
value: 40 °F
